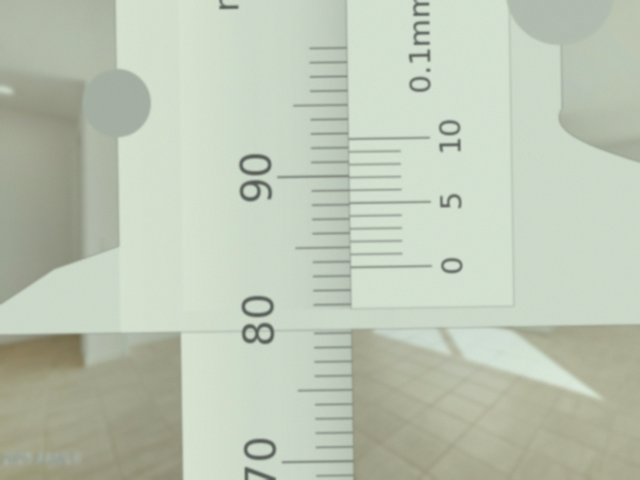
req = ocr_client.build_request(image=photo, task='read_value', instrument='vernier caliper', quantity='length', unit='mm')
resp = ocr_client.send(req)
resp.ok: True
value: 83.6 mm
